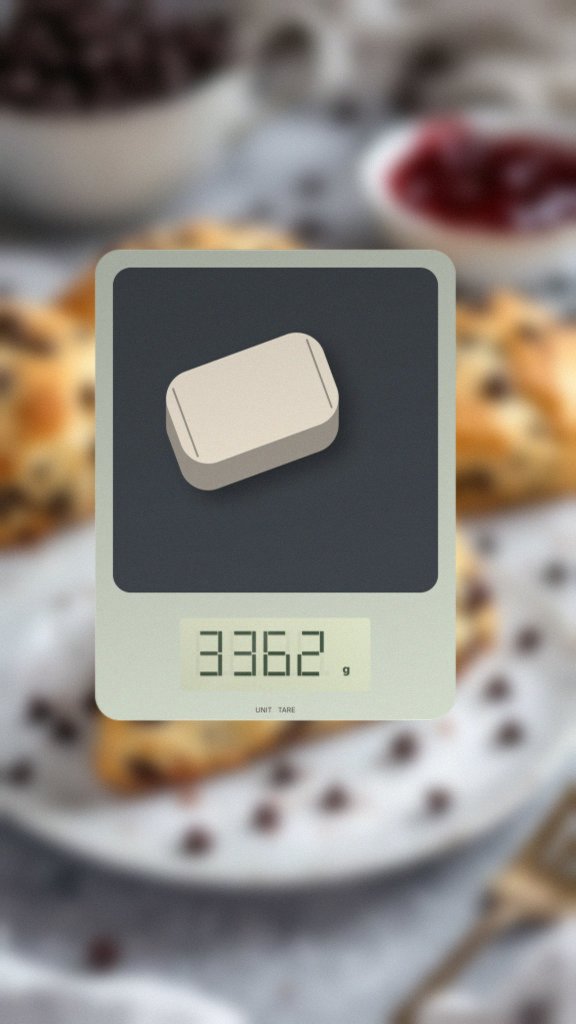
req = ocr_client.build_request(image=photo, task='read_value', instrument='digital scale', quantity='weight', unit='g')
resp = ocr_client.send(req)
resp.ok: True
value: 3362 g
